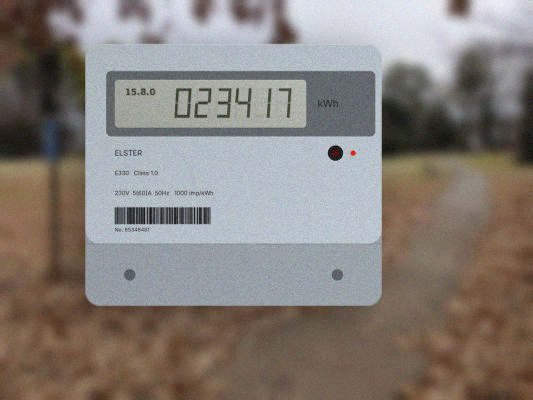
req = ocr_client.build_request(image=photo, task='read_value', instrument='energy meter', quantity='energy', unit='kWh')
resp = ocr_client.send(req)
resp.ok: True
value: 23417 kWh
